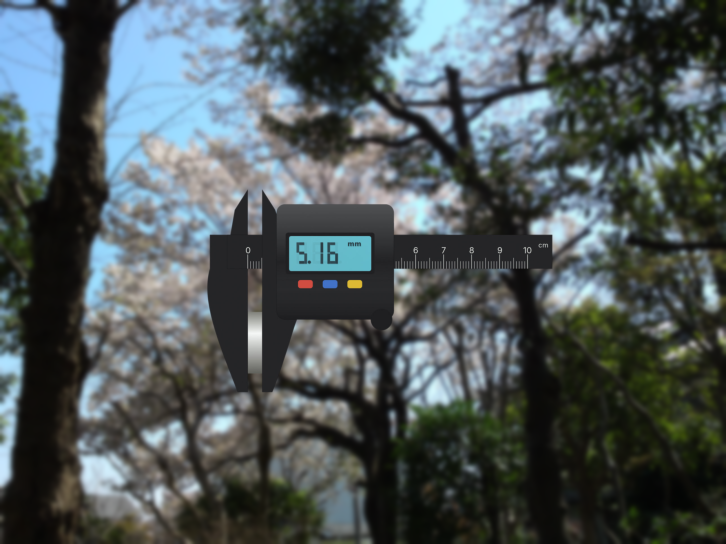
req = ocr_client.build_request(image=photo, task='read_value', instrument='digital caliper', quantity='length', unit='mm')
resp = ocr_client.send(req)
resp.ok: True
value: 5.16 mm
